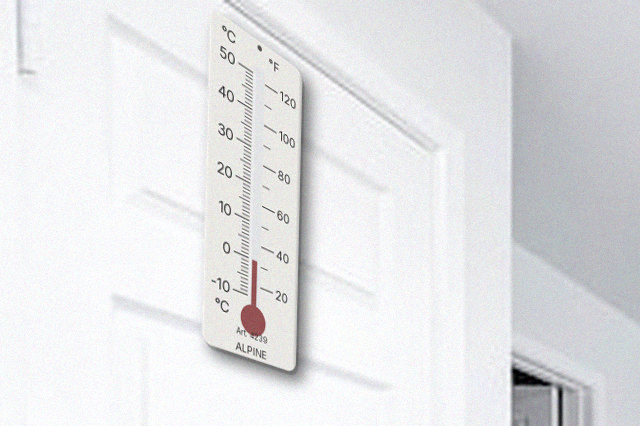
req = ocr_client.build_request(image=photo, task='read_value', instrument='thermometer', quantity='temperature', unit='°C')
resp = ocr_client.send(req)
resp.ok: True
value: 0 °C
